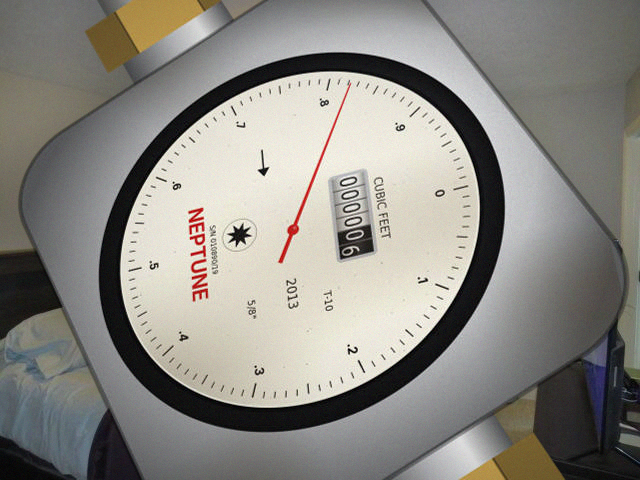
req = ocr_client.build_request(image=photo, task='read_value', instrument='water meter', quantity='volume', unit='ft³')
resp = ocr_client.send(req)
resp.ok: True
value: 5.82 ft³
